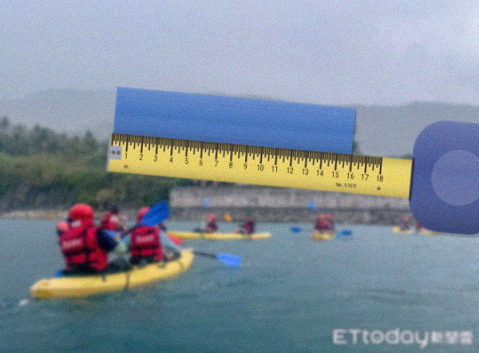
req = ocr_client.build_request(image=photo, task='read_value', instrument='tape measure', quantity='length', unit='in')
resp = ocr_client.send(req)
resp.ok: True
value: 16 in
